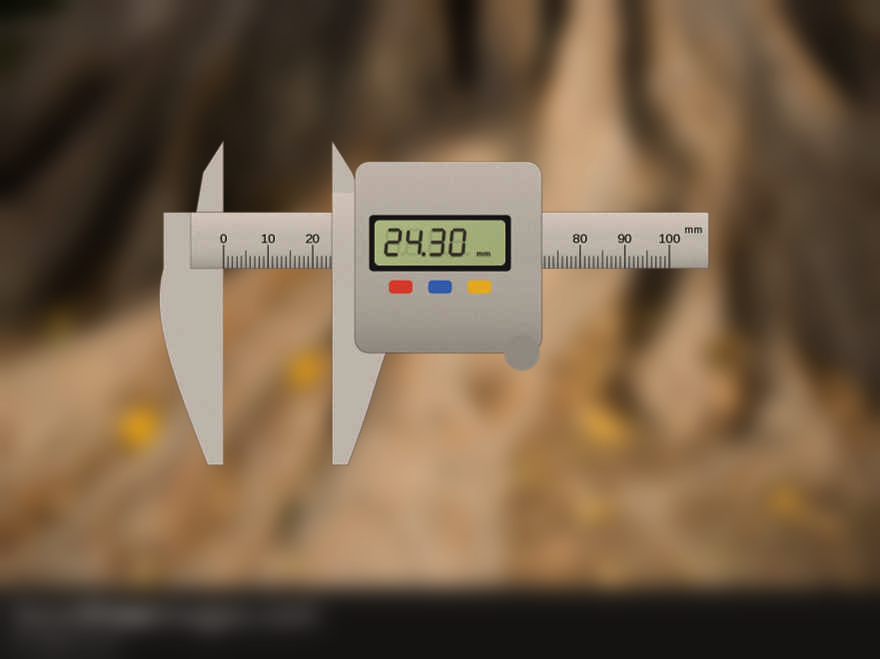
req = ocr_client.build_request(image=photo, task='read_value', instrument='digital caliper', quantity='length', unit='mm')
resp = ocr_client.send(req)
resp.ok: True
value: 24.30 mm
